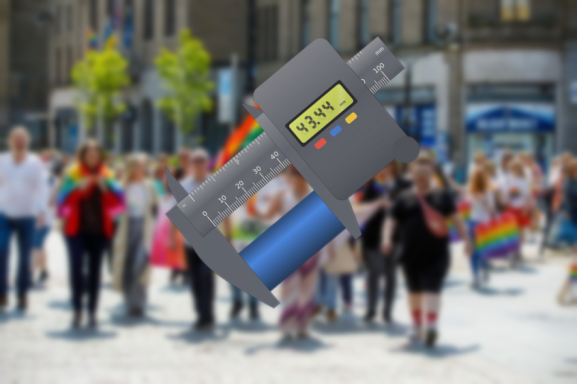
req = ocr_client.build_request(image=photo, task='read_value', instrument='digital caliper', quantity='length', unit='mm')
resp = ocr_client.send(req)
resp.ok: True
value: 43.44 mm
